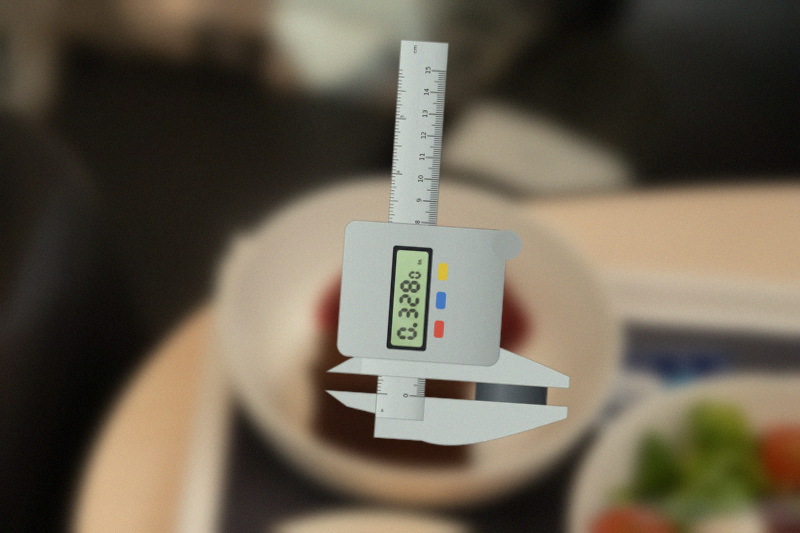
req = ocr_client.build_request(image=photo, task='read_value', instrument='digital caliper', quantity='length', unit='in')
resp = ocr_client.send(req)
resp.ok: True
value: 0.3280 in
